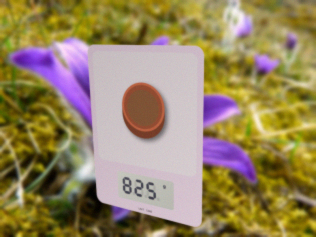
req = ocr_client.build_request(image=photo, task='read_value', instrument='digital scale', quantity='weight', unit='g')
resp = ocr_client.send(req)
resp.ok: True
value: 825 g
